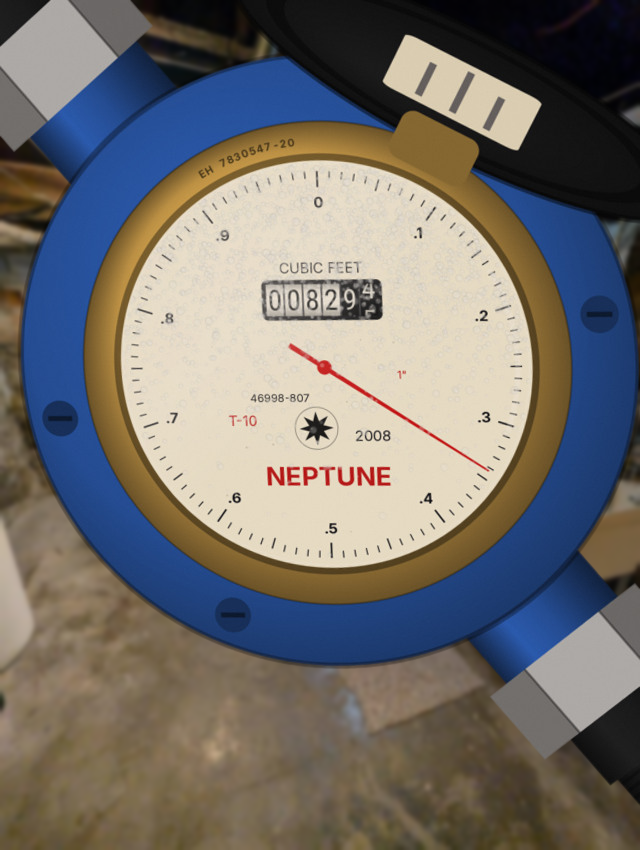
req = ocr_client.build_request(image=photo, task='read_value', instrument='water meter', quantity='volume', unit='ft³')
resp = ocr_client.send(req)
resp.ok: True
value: 8294.34 ft³
